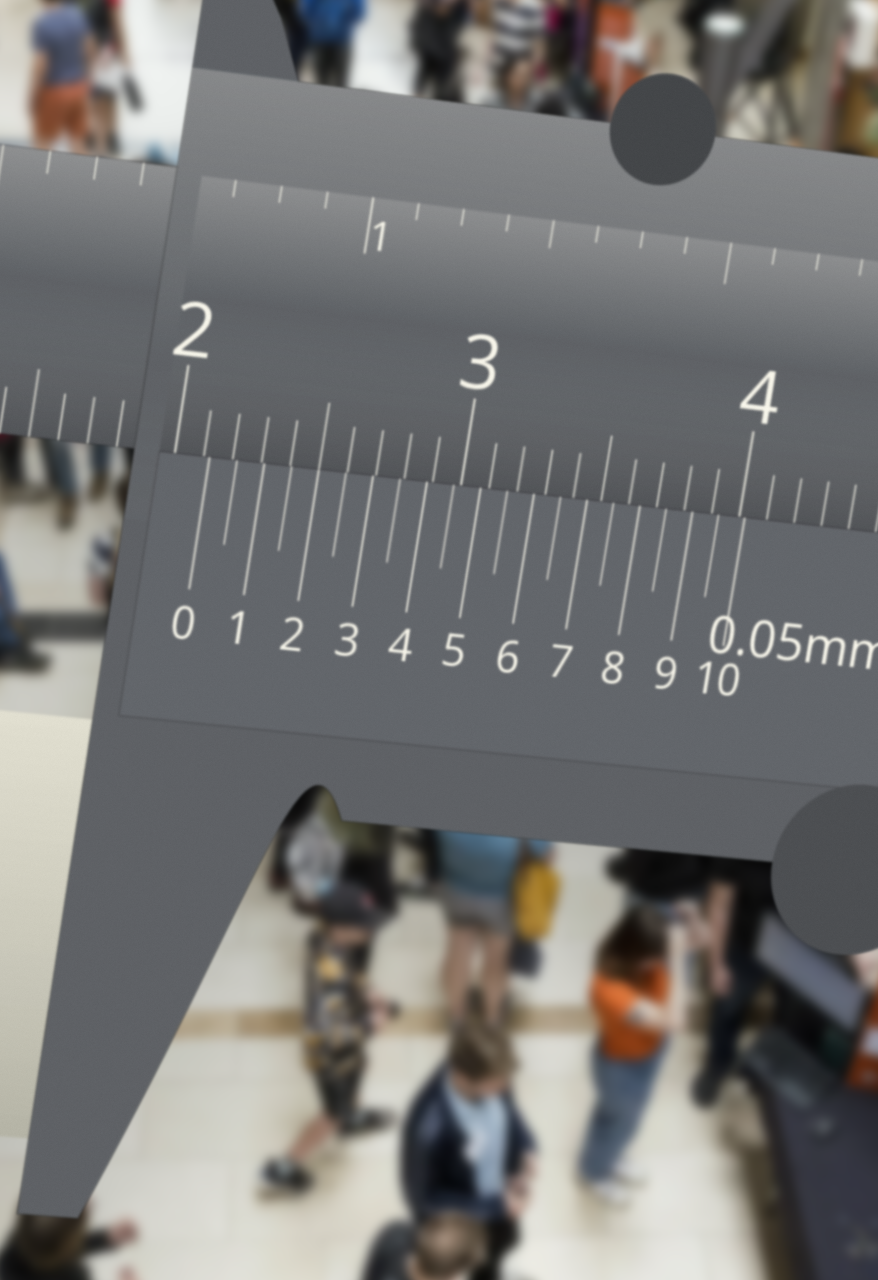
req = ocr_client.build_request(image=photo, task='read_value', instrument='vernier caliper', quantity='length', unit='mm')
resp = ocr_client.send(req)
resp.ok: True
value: 21.2 mm
